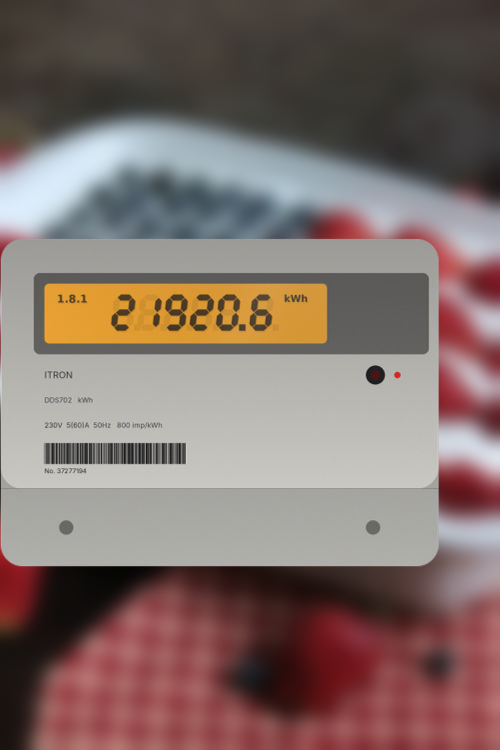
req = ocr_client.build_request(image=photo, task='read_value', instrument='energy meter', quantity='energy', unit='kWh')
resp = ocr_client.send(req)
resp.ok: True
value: 21920.6 kWh
